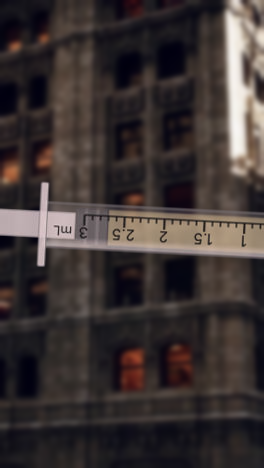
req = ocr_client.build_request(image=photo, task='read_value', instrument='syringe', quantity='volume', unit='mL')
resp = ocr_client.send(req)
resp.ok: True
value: 2.7 mL
